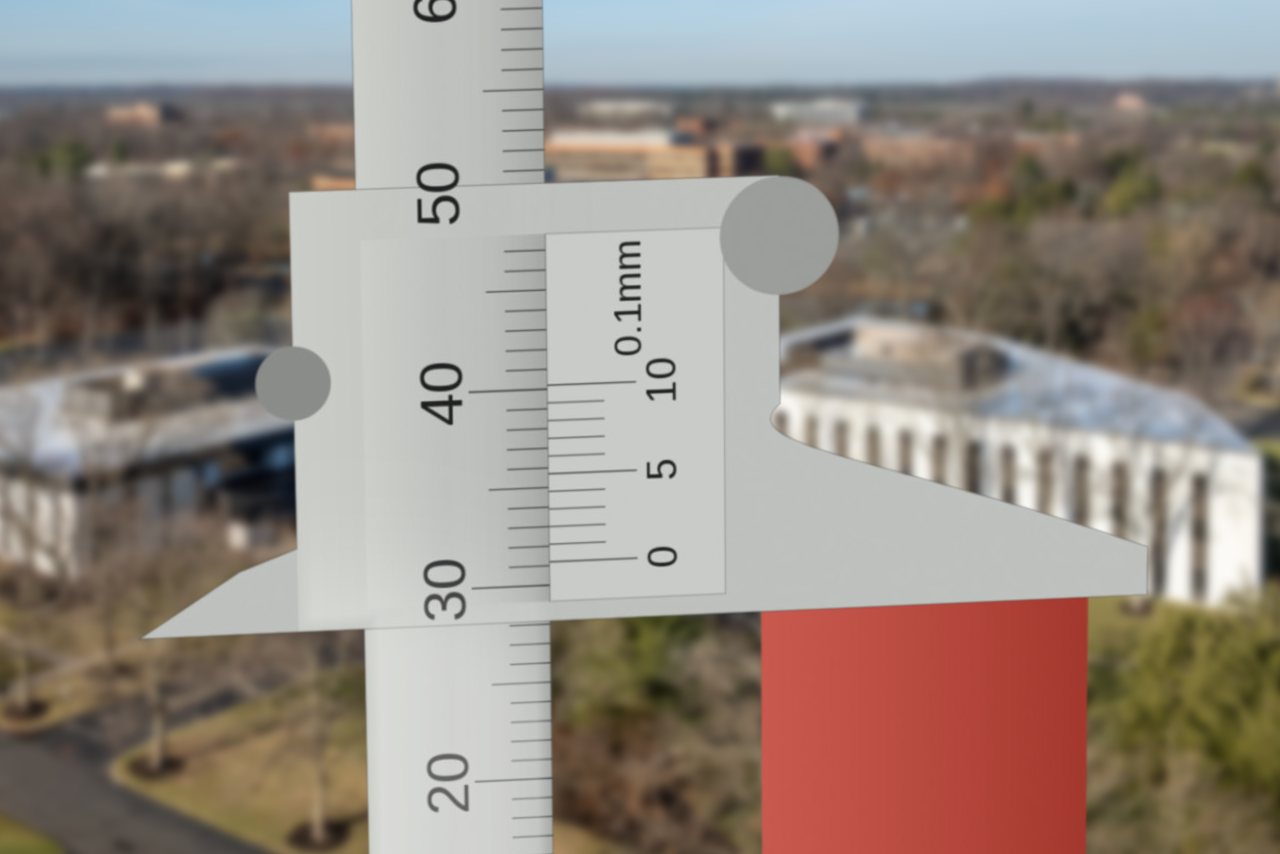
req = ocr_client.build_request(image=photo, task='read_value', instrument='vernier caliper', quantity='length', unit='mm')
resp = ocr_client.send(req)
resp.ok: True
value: 31.2 mm
